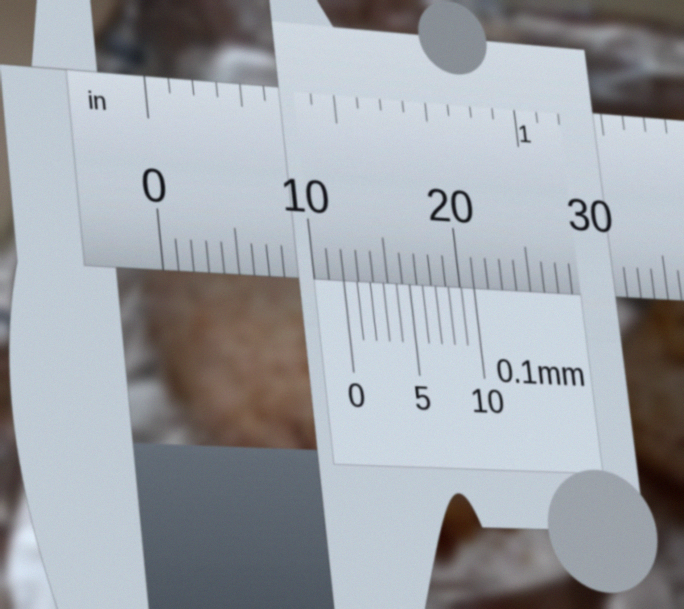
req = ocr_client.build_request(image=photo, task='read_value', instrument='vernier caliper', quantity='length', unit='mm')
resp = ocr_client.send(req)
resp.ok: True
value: 12.0 mm
